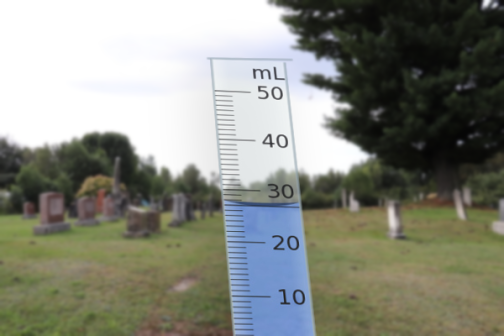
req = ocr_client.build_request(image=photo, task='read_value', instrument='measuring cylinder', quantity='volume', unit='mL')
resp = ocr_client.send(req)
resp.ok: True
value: 27 mL
